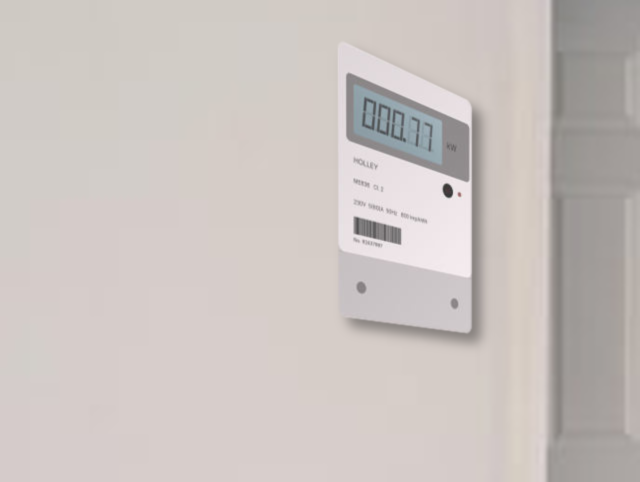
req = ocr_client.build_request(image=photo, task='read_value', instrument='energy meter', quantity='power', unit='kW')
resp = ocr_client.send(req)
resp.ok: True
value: 0.77 kW
